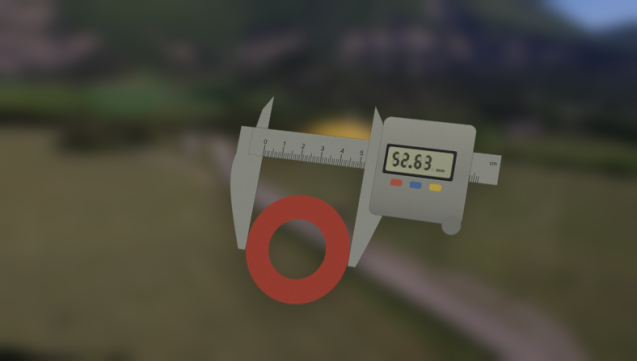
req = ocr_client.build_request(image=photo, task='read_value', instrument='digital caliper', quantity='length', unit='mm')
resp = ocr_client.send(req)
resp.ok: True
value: 52.63 mm
